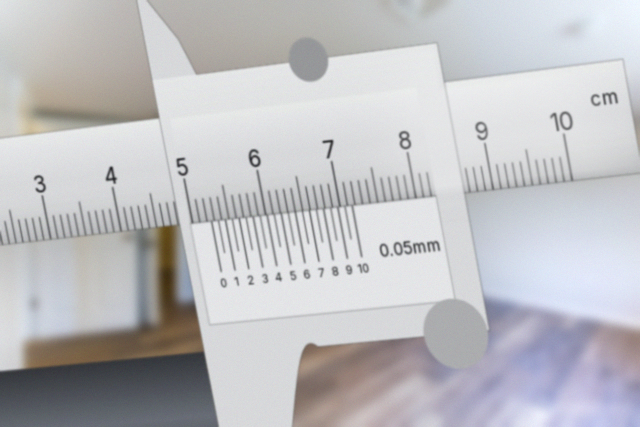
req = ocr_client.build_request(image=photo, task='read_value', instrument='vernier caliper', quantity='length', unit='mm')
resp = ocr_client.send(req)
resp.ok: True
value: 52.6 mm
